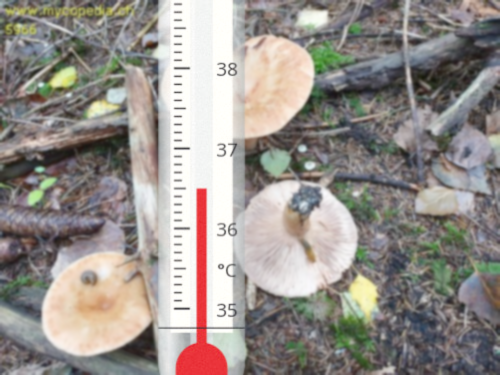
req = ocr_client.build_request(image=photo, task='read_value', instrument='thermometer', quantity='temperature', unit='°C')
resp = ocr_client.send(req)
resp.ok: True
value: 36.5 °C
